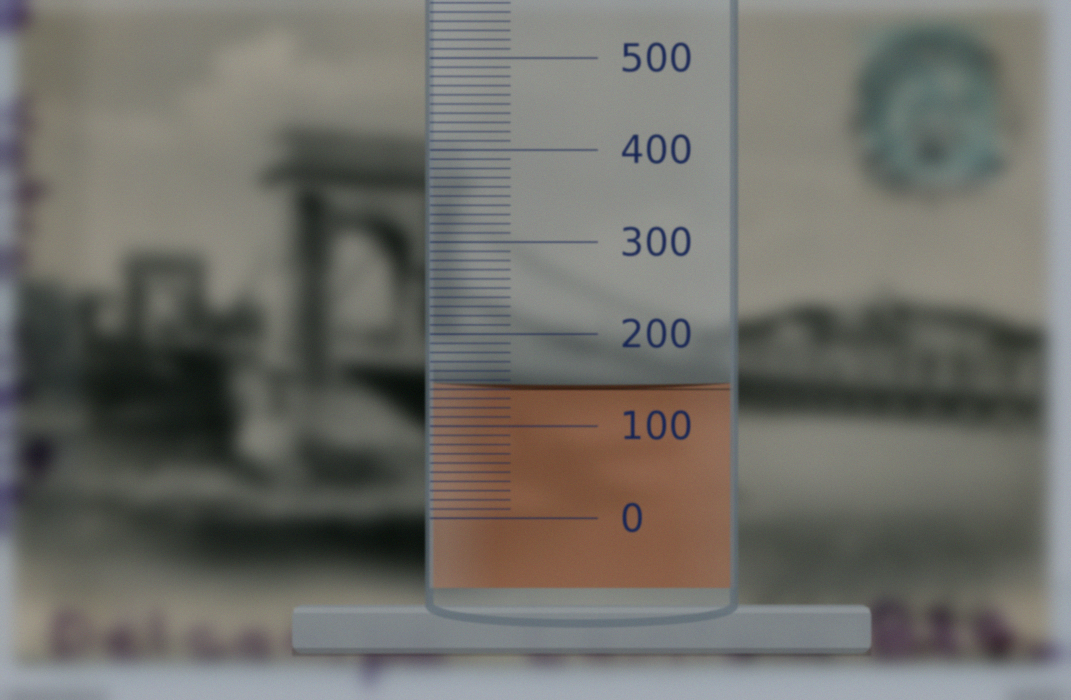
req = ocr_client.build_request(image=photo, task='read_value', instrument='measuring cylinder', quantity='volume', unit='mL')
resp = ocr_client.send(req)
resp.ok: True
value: 140 mL
